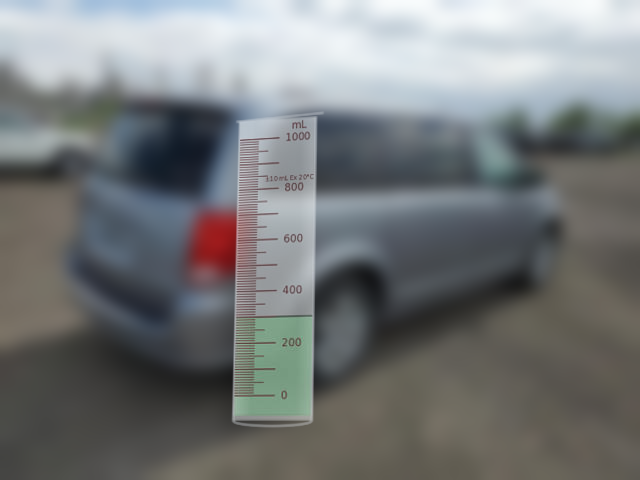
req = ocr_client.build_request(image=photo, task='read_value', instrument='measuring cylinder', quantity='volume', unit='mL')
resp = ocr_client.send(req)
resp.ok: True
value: 300 mL
